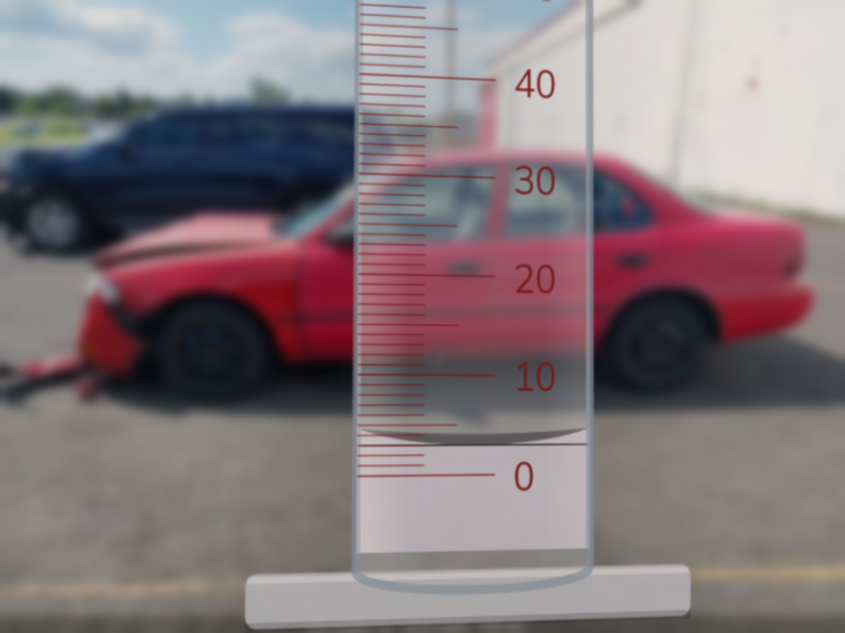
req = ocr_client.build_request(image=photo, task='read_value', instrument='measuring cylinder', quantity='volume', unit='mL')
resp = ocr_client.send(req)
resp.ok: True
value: 3 mL
